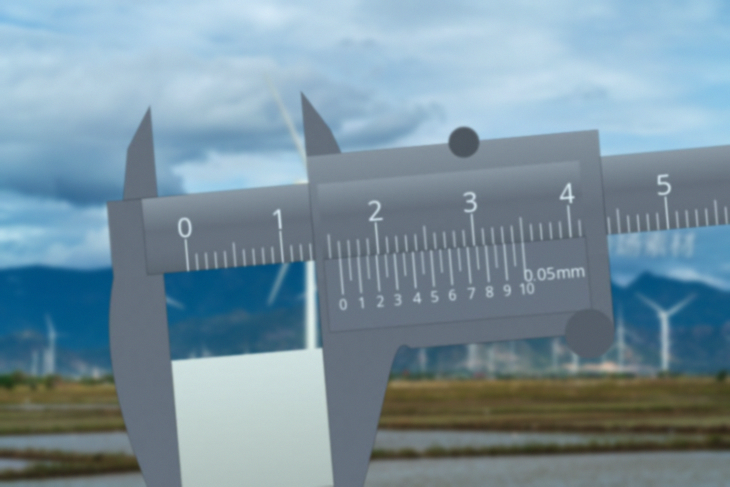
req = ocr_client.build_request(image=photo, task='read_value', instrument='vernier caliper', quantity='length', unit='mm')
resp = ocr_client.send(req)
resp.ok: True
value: 16.0 mm
